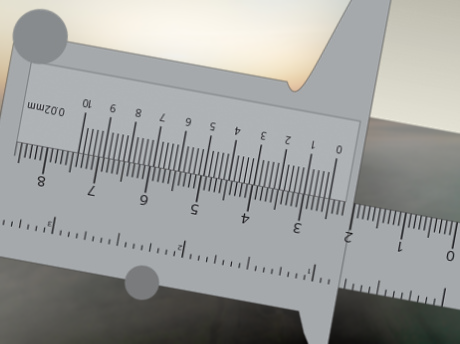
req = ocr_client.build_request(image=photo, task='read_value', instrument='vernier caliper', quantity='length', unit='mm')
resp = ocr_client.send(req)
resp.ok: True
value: 25.0 mm
